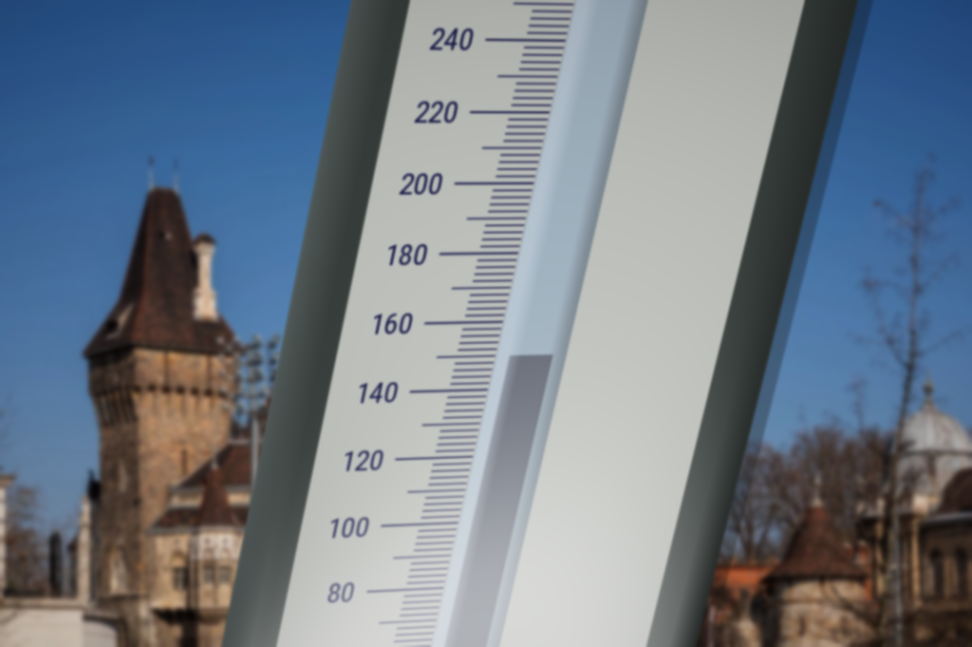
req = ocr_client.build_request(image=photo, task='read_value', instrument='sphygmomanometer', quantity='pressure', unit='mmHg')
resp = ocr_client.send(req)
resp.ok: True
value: 150 mmHg
